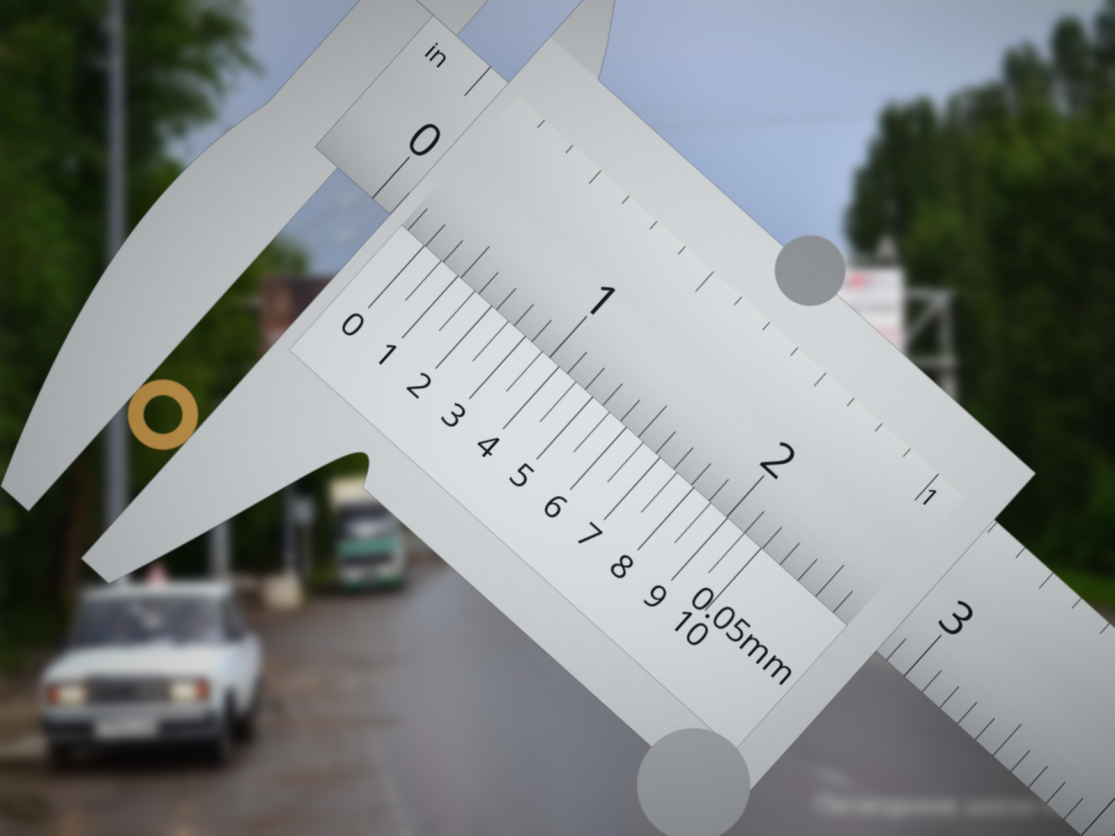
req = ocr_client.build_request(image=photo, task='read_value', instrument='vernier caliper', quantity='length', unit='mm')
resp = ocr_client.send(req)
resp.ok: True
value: 2.95 mm
